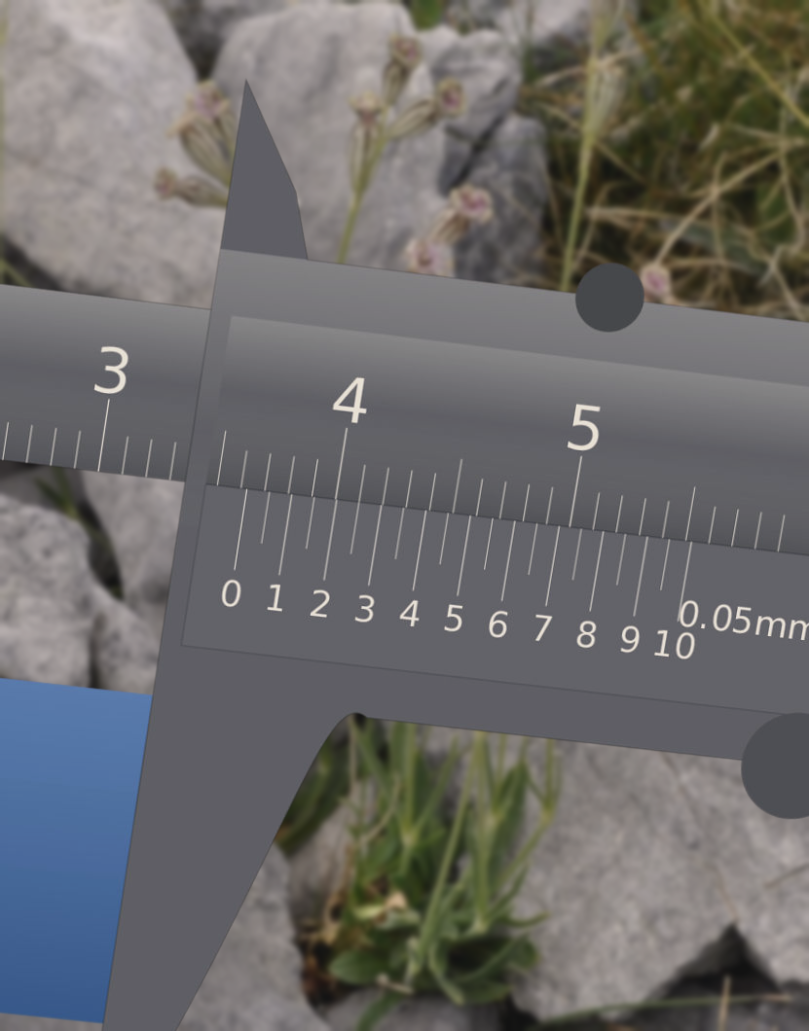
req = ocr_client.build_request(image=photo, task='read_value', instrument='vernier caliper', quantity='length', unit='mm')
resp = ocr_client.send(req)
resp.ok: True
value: 36.25 mm
